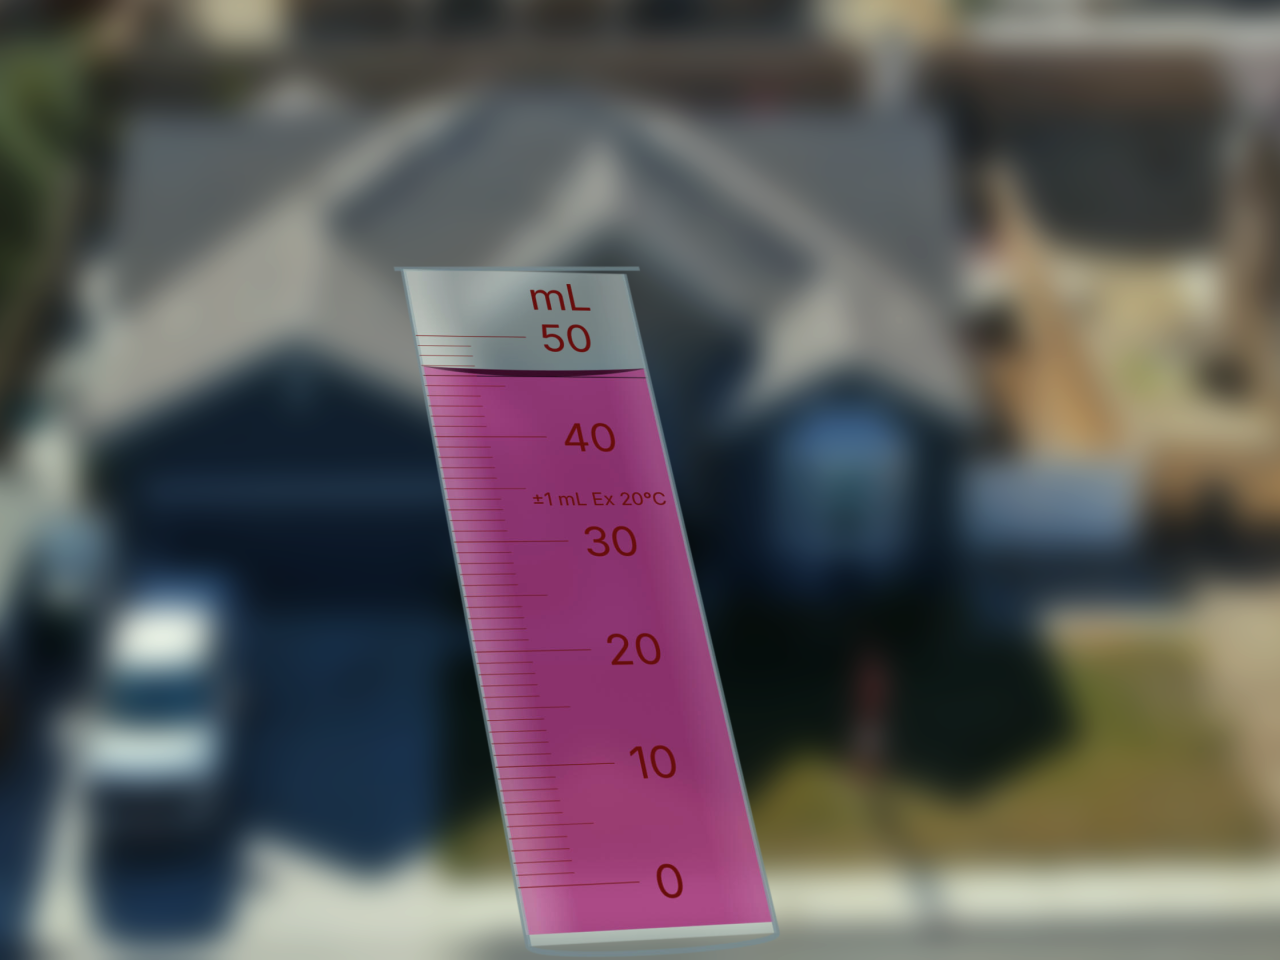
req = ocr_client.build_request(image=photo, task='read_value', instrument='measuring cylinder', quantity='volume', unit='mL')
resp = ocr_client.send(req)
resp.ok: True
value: 46 mL
